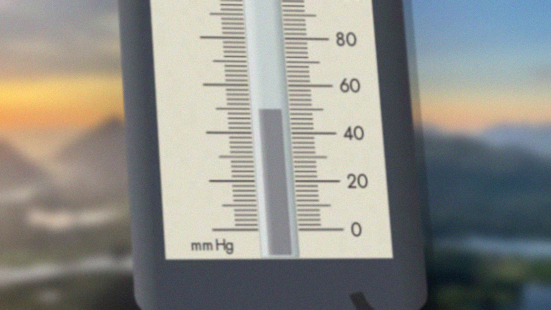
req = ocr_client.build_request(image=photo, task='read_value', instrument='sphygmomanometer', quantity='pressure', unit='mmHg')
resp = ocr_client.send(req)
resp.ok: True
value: 50 mmHg
